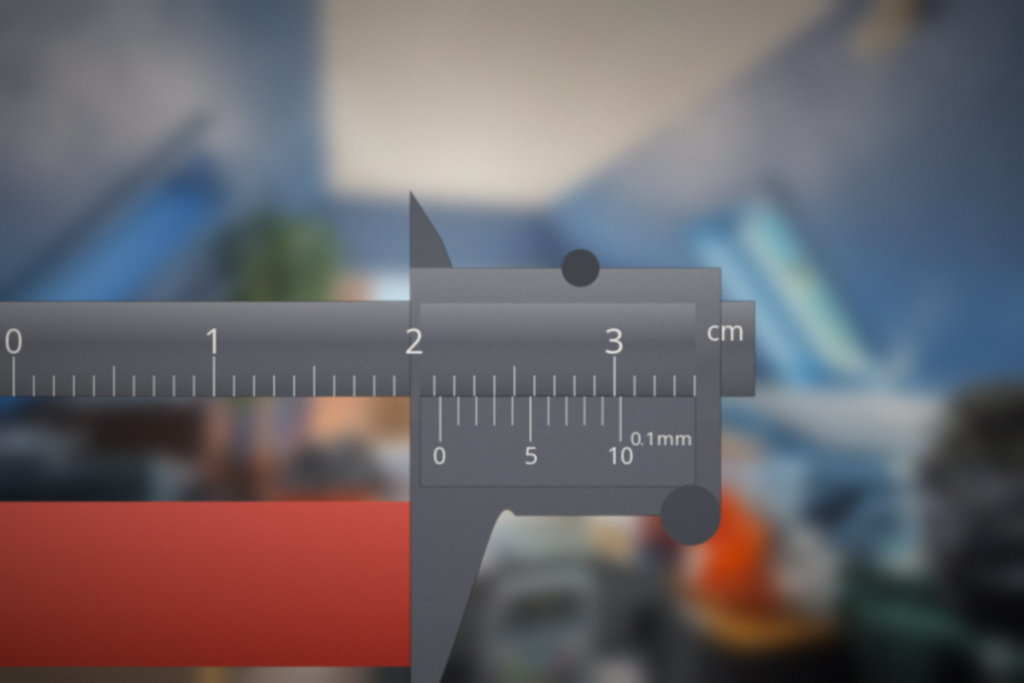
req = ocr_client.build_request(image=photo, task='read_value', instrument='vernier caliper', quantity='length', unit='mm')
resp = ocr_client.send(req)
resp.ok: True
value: 21.3 mm
